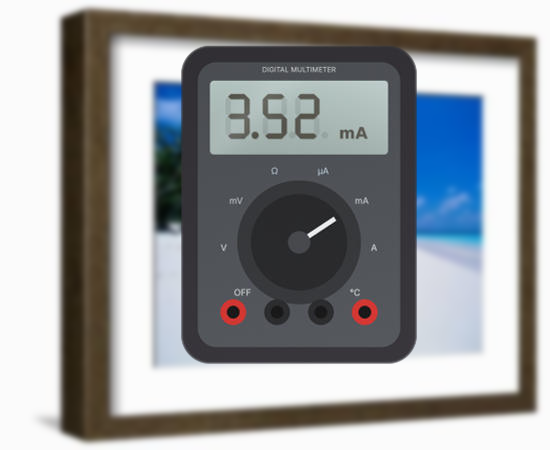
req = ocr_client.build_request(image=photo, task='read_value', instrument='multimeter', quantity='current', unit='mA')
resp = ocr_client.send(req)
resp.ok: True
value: 3.52 mA
